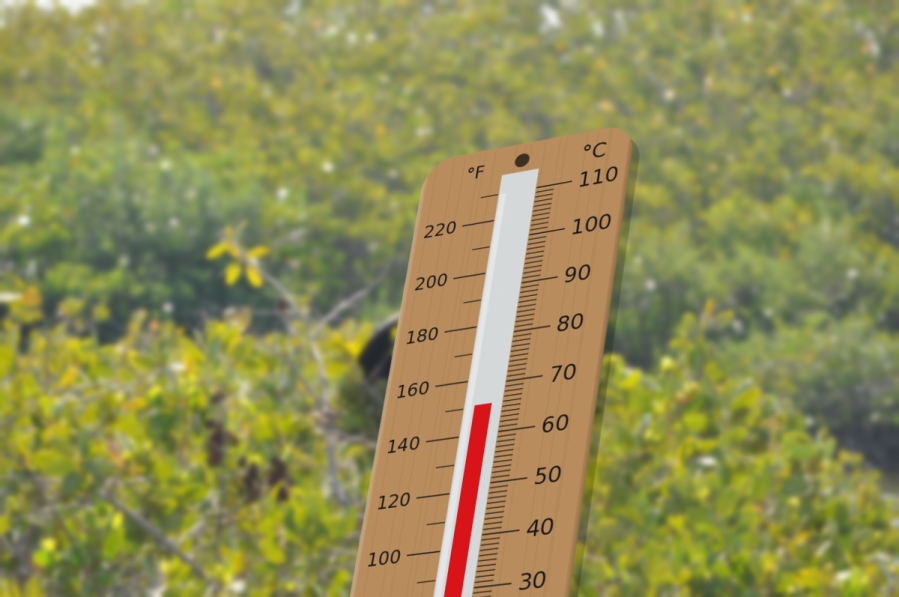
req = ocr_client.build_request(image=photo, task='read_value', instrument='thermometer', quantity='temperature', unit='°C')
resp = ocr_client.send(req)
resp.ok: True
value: 66 °C
